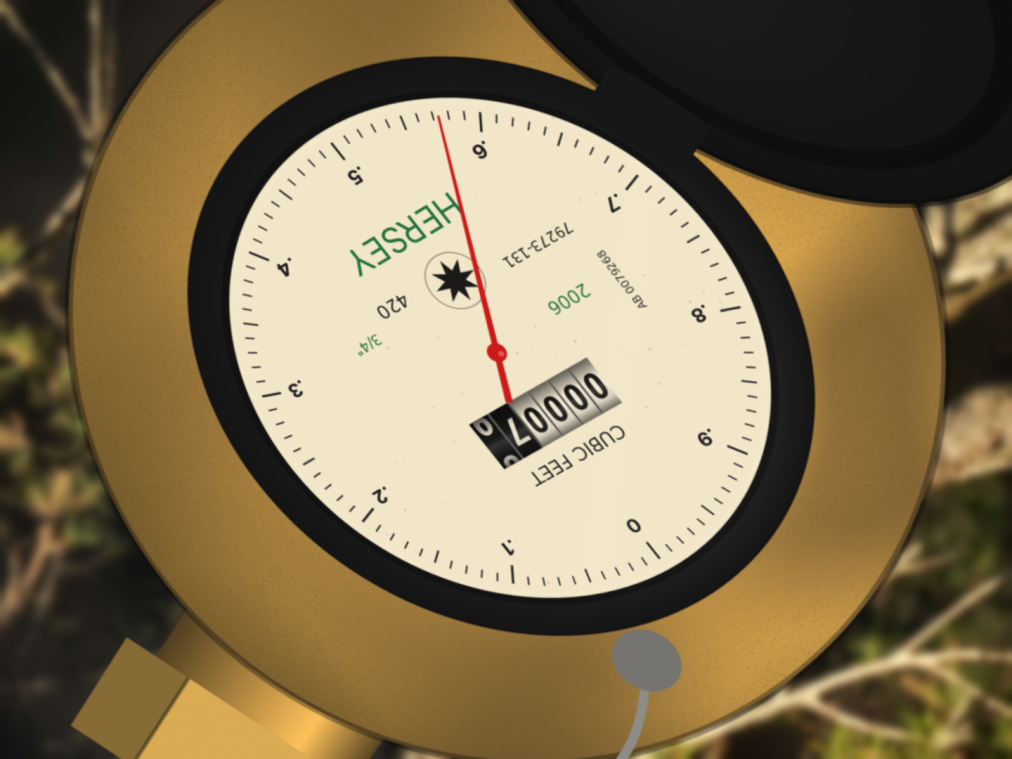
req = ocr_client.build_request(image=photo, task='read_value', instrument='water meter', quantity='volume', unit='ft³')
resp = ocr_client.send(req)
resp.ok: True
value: 78.57 ft³
